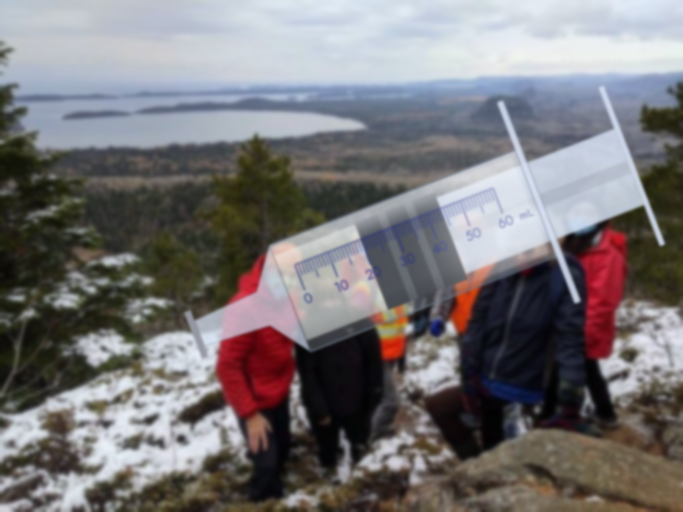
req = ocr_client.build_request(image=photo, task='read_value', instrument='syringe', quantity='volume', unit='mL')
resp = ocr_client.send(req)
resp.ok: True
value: 20 mL
